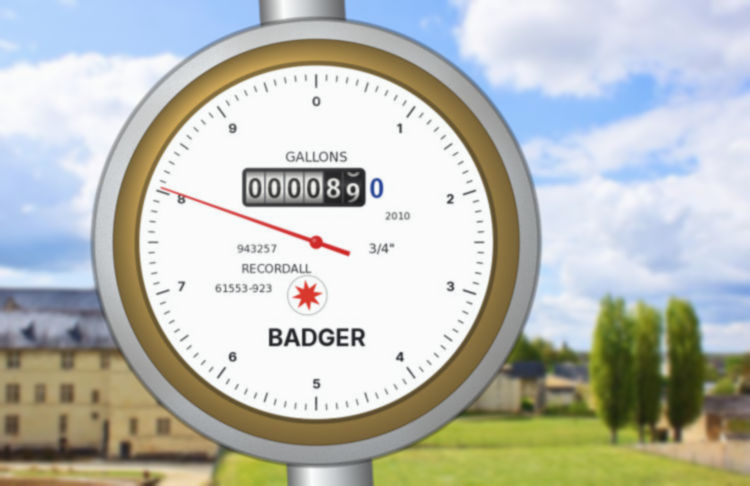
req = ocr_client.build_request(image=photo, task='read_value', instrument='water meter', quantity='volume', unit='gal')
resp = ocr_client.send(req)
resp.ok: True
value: 888.0 gal
